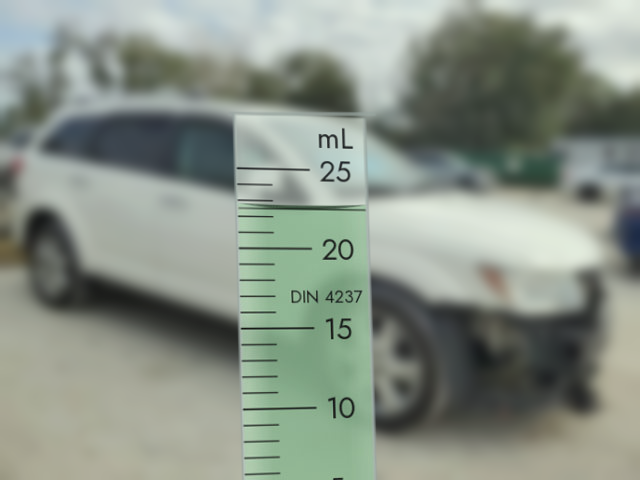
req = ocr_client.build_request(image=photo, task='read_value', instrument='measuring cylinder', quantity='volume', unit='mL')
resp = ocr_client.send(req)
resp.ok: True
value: 22.5 mL
